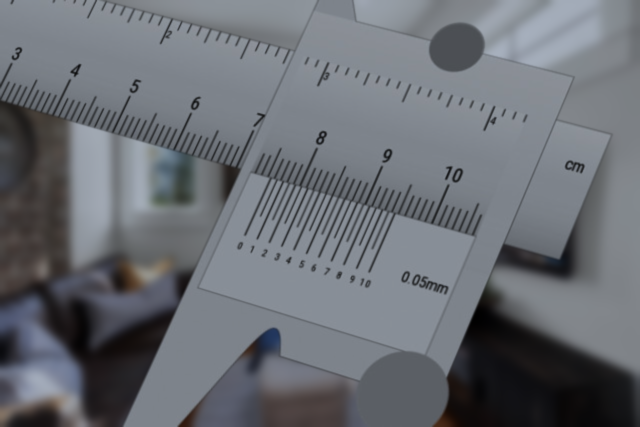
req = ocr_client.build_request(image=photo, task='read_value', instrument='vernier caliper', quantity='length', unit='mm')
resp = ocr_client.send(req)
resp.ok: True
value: 75.5 mm
